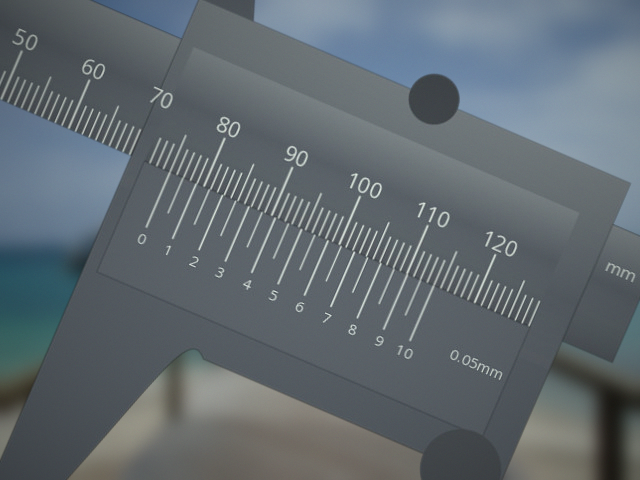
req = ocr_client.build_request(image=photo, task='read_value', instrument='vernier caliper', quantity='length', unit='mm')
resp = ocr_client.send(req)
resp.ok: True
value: 75.0 mm
